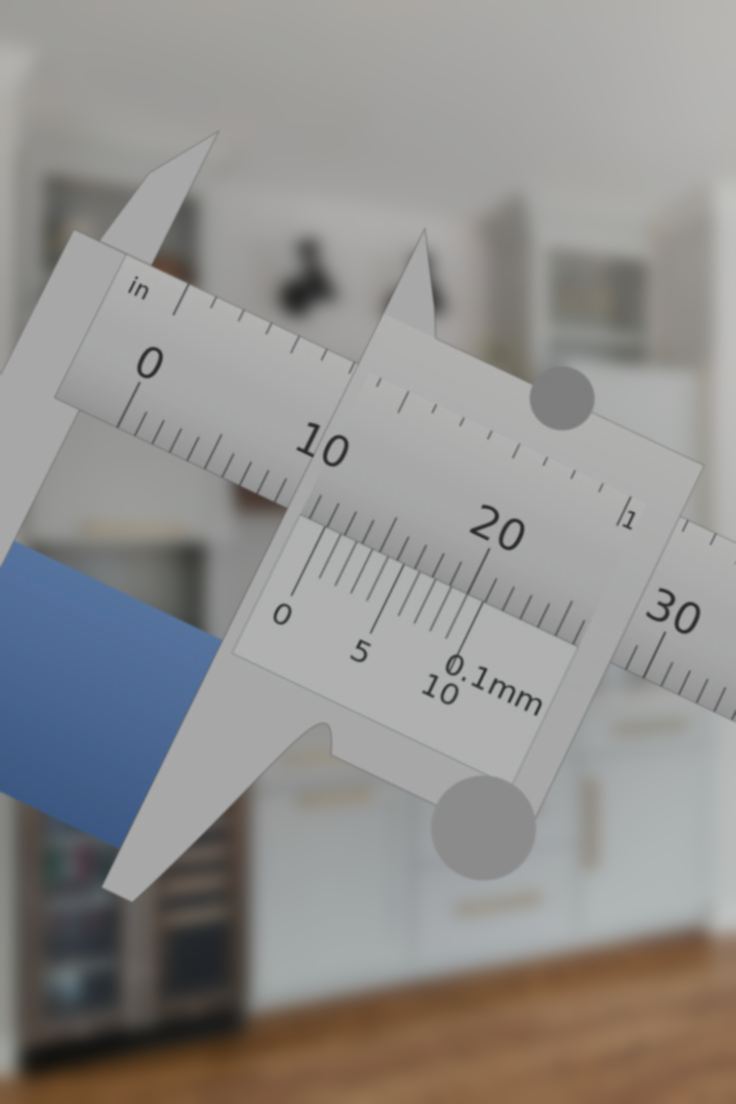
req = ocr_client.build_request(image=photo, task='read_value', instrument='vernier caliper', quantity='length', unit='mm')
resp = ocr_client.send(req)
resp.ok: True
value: 11.9 mm
